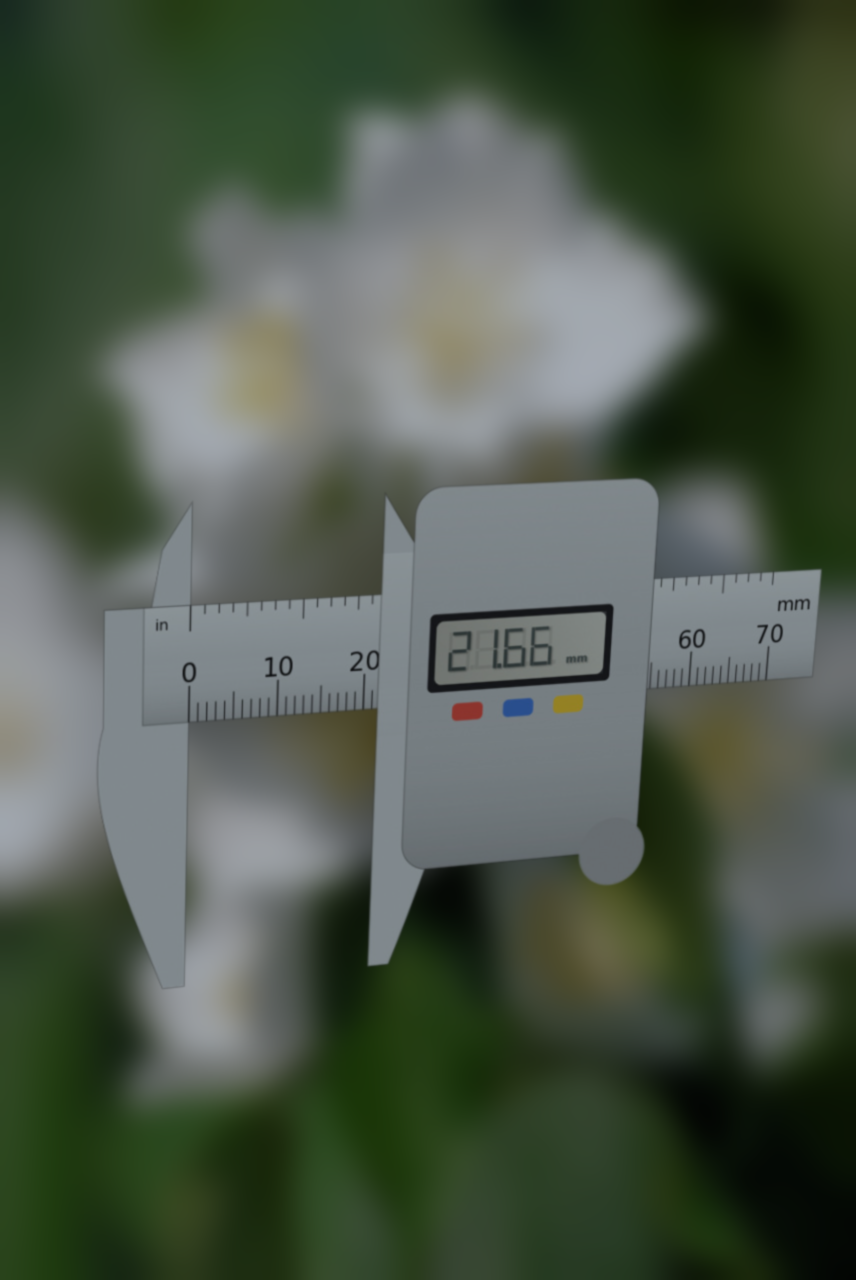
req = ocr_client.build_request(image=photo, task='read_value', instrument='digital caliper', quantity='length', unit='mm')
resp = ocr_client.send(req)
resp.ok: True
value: 21.66 mm
